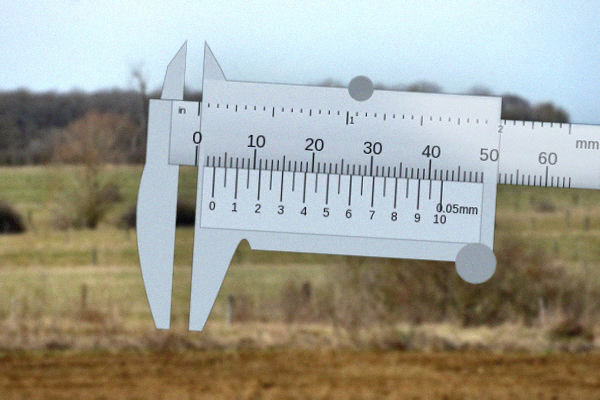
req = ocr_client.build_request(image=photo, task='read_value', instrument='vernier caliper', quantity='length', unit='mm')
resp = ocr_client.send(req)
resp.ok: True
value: 3.2 mm
